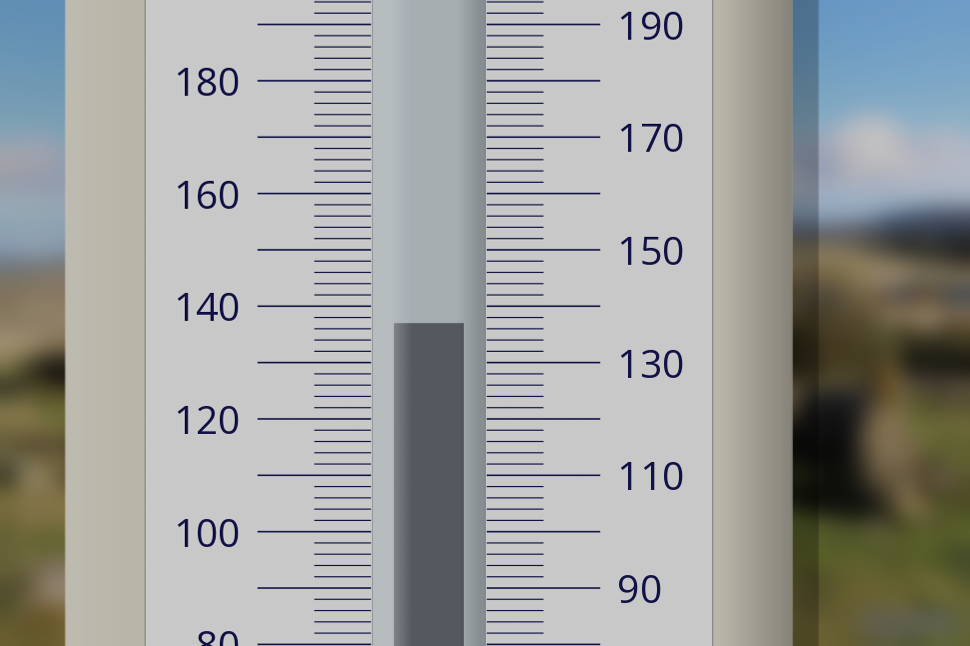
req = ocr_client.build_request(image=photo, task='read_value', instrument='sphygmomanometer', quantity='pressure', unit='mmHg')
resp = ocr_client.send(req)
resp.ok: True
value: 137 mmHg
